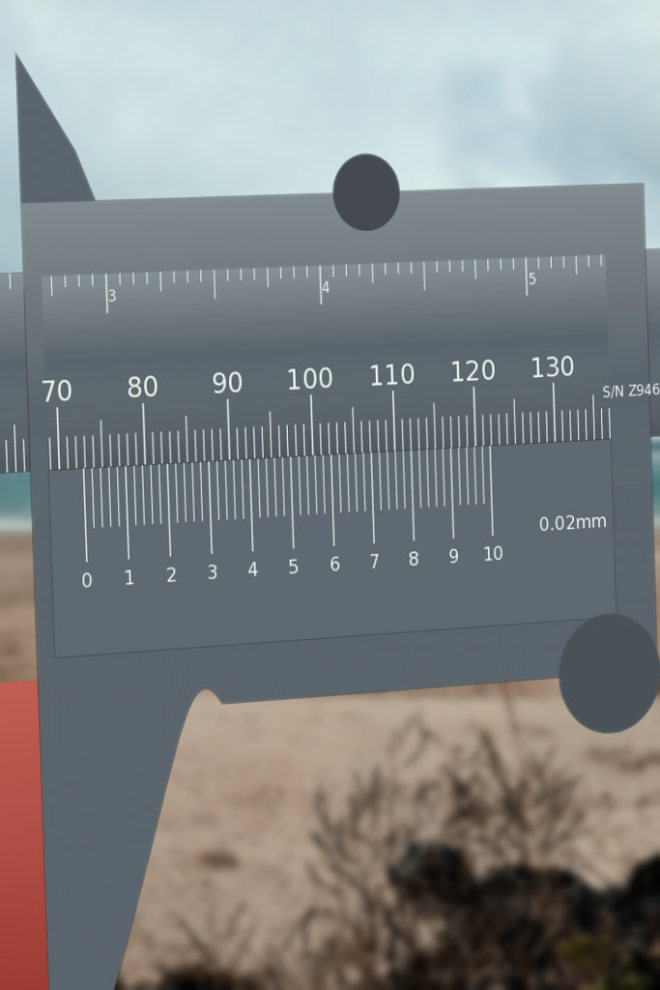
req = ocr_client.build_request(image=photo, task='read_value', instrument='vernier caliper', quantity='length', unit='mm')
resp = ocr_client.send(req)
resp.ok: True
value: 72.8 mm
